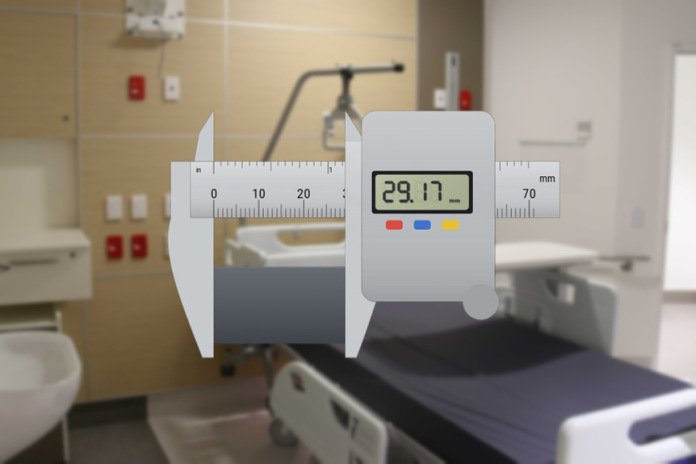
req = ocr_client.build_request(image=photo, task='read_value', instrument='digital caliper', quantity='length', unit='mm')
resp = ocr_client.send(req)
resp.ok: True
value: 29.17 mm
